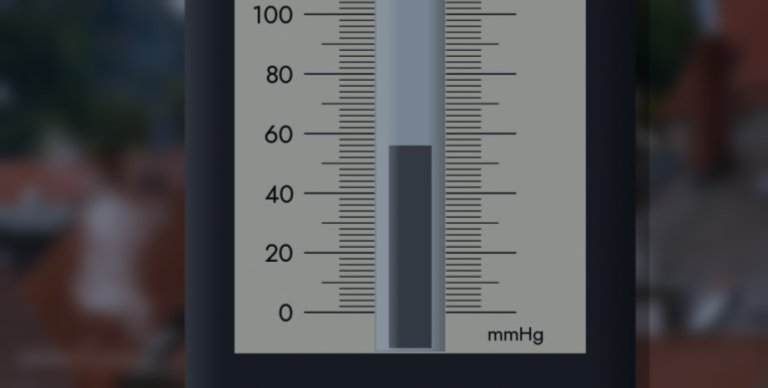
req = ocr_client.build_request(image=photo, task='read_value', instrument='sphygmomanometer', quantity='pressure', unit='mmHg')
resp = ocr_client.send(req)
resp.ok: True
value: 56 mmHg
